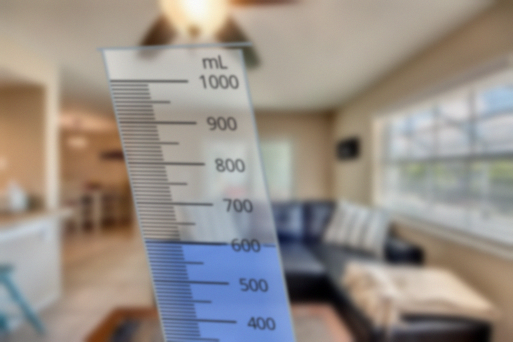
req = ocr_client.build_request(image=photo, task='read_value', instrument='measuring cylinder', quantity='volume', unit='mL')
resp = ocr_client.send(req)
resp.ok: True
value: 600 mL
